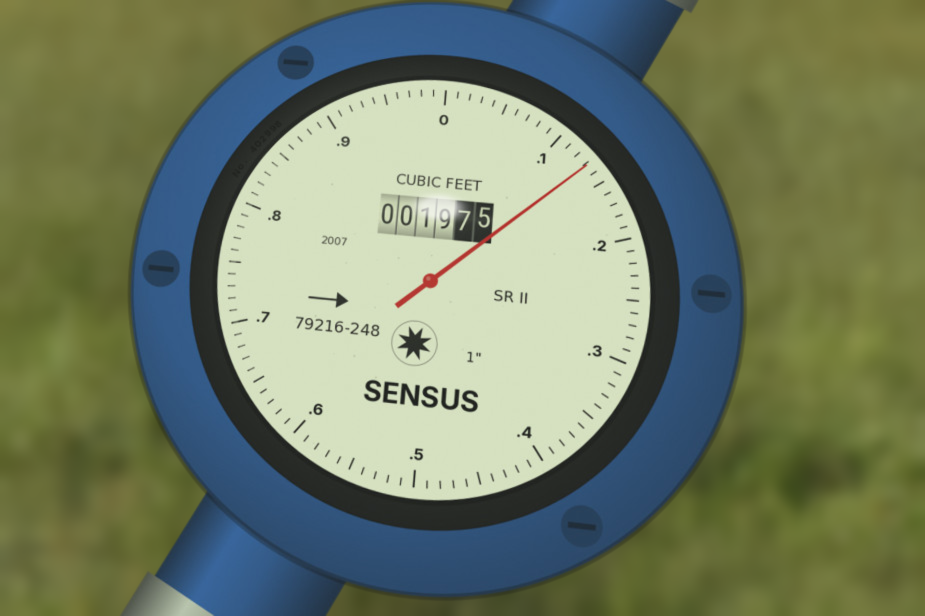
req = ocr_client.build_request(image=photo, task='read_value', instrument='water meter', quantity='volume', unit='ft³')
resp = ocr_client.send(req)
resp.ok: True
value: 1975.13 ft³
